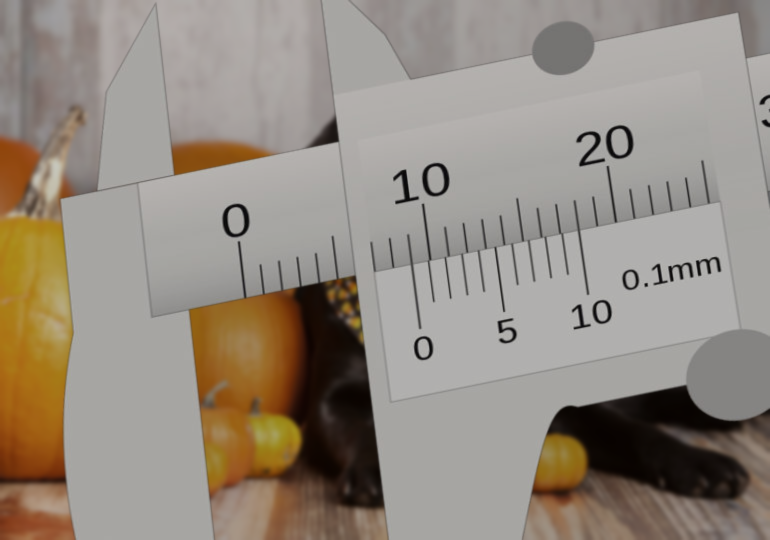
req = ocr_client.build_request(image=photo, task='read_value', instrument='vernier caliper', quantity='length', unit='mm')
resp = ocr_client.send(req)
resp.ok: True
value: 9.0 mm
